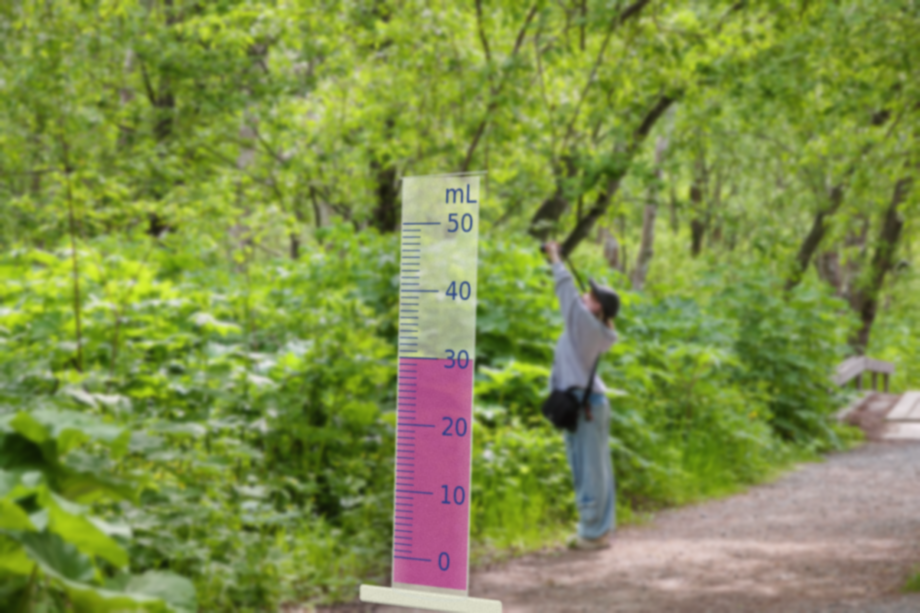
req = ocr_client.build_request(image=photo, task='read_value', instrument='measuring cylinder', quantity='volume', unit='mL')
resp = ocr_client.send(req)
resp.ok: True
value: 30 mL
